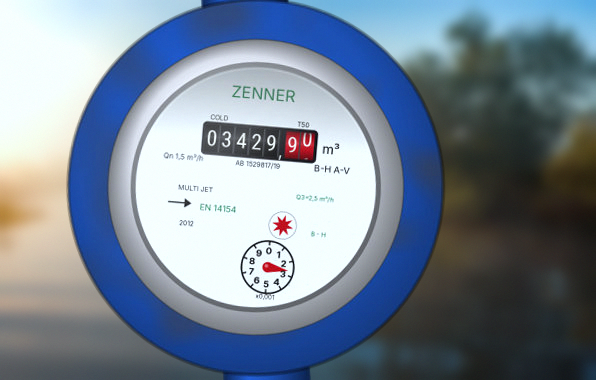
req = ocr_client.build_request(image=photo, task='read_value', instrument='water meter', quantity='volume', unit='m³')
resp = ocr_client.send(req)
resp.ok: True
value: 3429.902 m³
